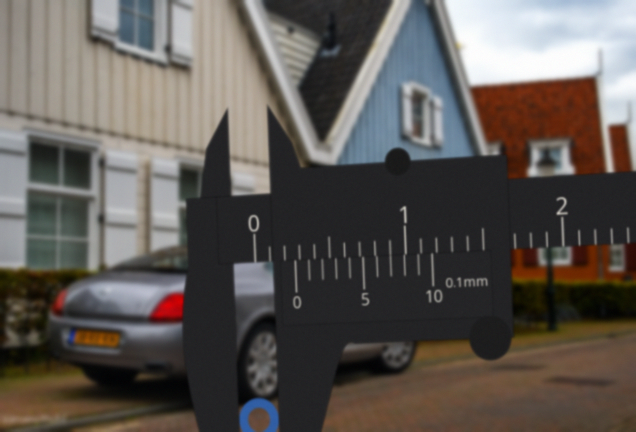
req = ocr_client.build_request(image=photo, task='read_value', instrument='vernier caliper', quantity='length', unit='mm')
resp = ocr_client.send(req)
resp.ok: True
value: 2.7 mm
